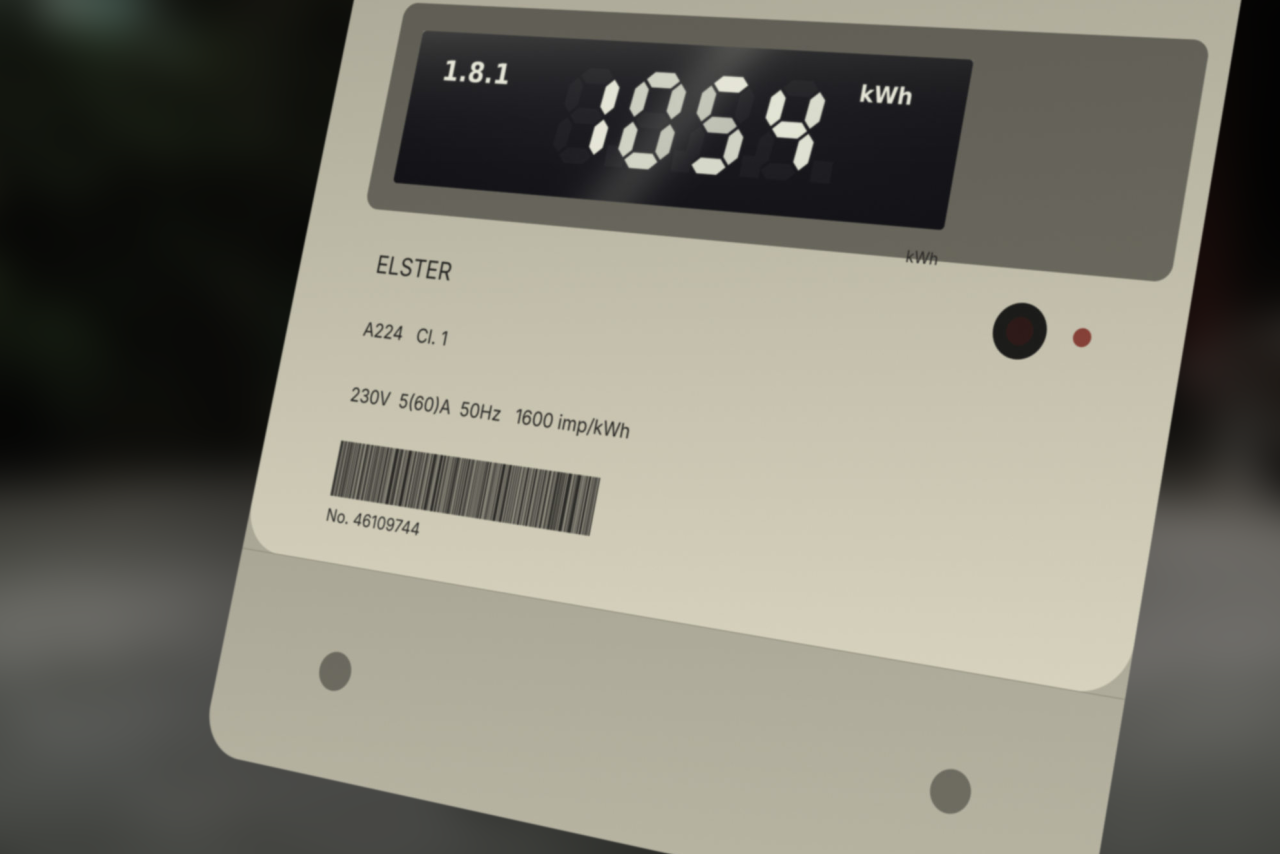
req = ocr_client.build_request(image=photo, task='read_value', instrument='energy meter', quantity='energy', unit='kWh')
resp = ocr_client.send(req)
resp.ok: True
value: 1054 kWh
